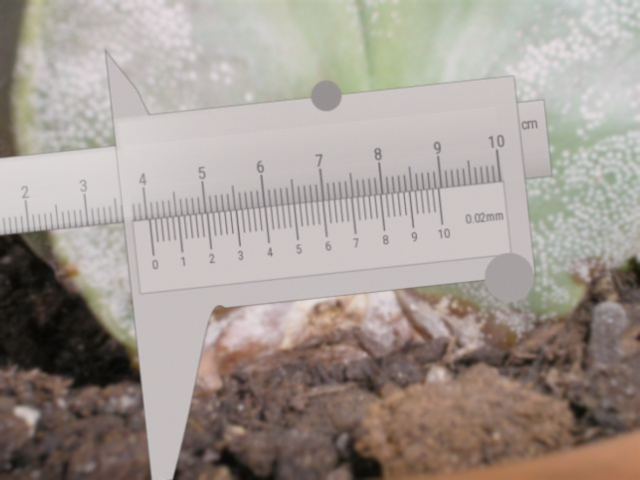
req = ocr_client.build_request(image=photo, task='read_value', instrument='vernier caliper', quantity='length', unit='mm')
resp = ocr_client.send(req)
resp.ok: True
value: 40.5 mm
